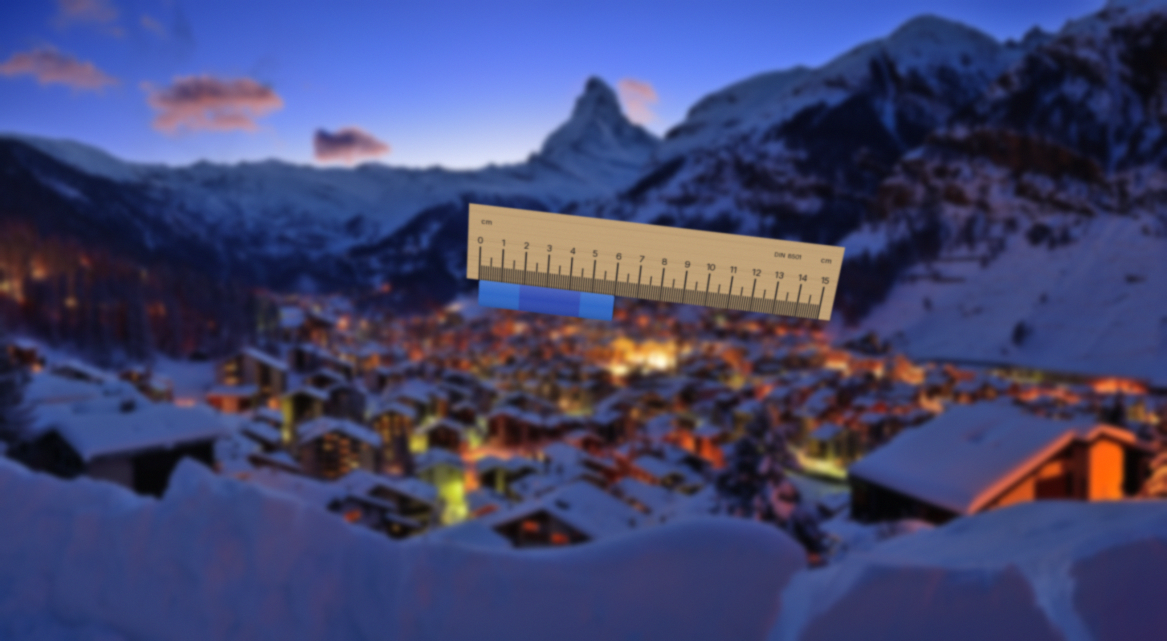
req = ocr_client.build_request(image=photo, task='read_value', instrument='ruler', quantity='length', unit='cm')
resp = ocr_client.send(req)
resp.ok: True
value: 6 cm
